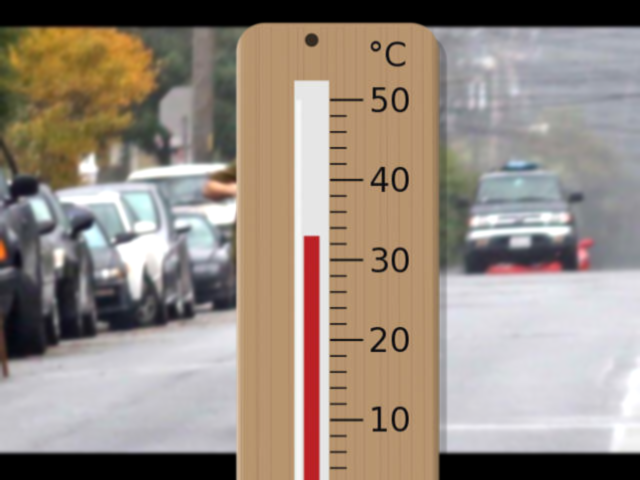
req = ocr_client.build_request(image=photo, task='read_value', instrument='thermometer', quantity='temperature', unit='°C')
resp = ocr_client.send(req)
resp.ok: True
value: 33 °C
